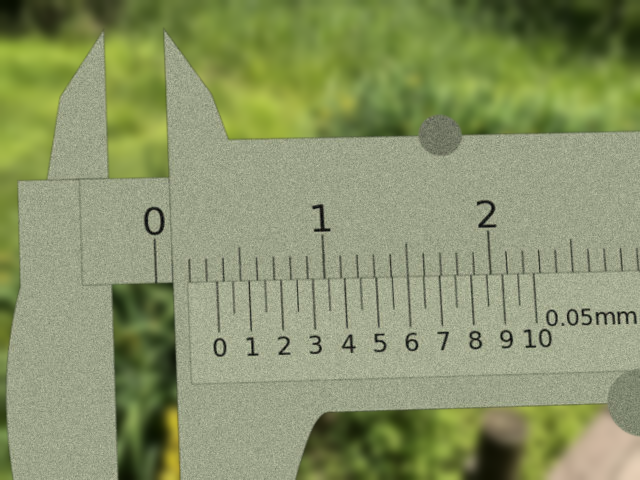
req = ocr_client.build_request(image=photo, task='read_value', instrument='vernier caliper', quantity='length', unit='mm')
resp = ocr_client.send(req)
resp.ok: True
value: 3.6 mm
